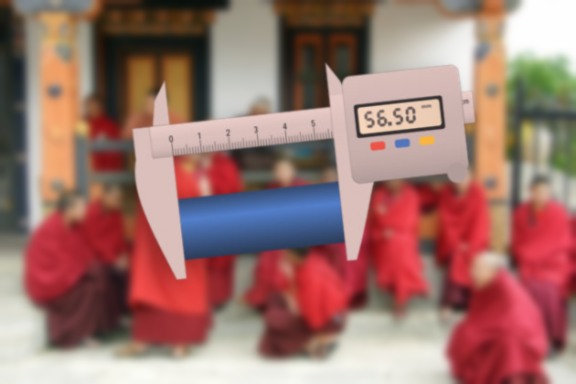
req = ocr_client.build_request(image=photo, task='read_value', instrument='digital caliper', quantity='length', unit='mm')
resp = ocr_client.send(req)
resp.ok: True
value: 56.50 mm
